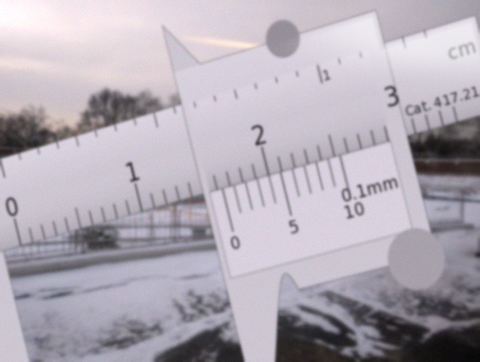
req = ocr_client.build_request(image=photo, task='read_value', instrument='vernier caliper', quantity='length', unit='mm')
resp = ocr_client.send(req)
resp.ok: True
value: 16.4 mm
